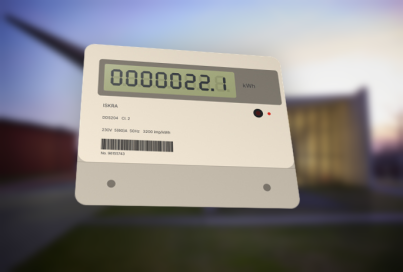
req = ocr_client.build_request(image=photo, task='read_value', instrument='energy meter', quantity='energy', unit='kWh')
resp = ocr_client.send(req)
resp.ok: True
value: 22.1 kWh
